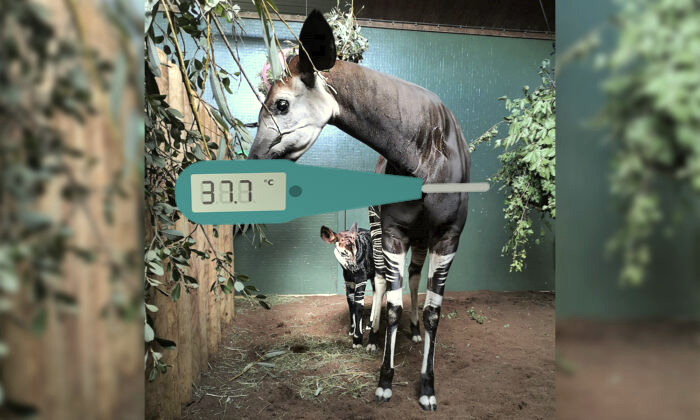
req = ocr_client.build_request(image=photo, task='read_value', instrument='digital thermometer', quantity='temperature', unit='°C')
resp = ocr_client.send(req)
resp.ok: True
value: 37.7 °C
